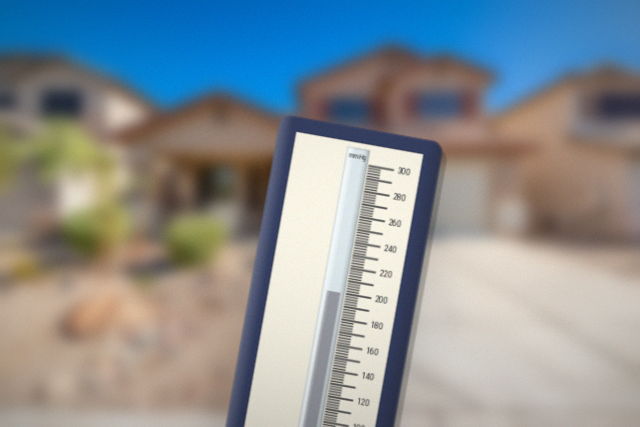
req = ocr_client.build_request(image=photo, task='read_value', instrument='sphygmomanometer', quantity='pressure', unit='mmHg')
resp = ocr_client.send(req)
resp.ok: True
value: 200 mmHg
